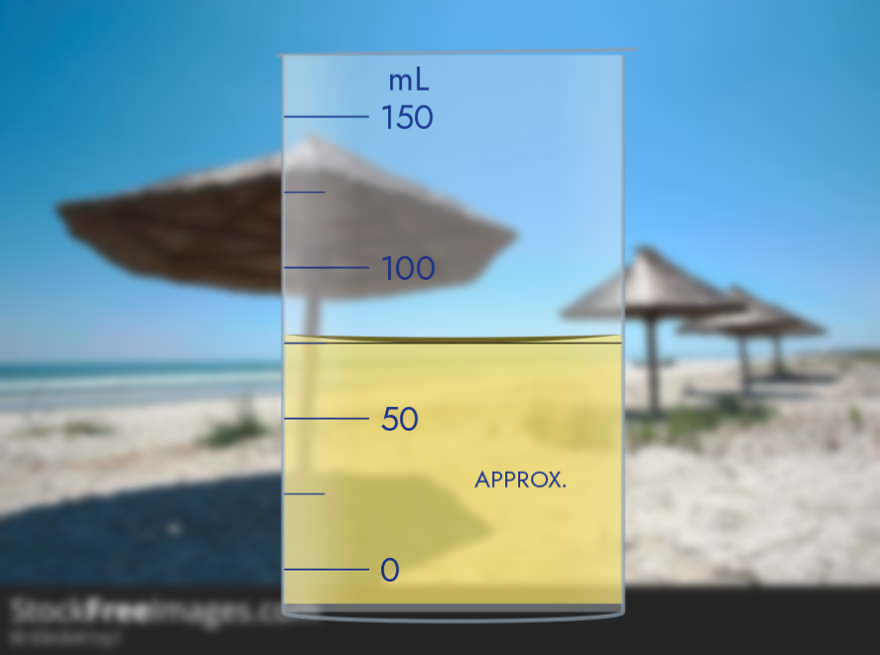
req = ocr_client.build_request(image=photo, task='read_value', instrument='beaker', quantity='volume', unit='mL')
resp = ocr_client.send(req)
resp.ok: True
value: 75 mL
